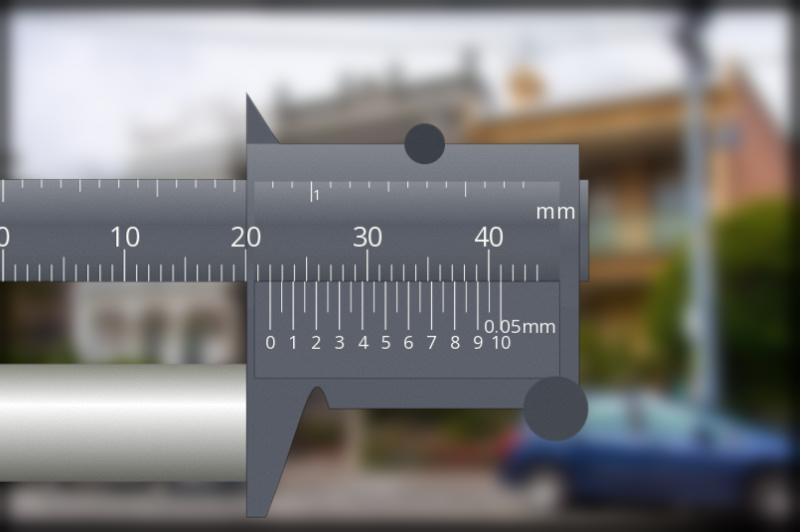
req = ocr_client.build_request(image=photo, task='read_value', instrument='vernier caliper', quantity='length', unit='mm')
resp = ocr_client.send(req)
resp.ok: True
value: 22.0 mm
